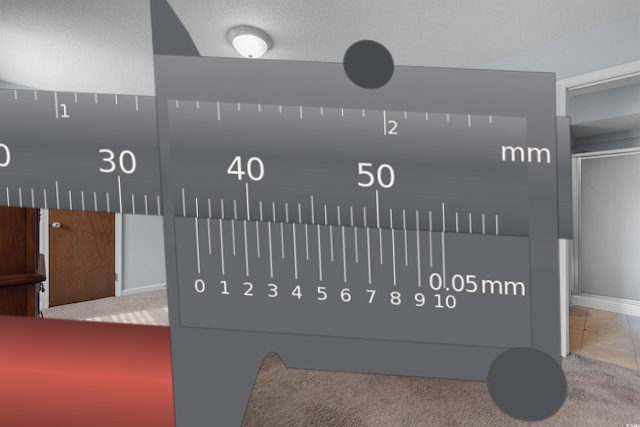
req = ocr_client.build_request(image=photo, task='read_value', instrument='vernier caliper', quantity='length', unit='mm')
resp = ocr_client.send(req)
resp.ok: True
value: 35.9 mm
